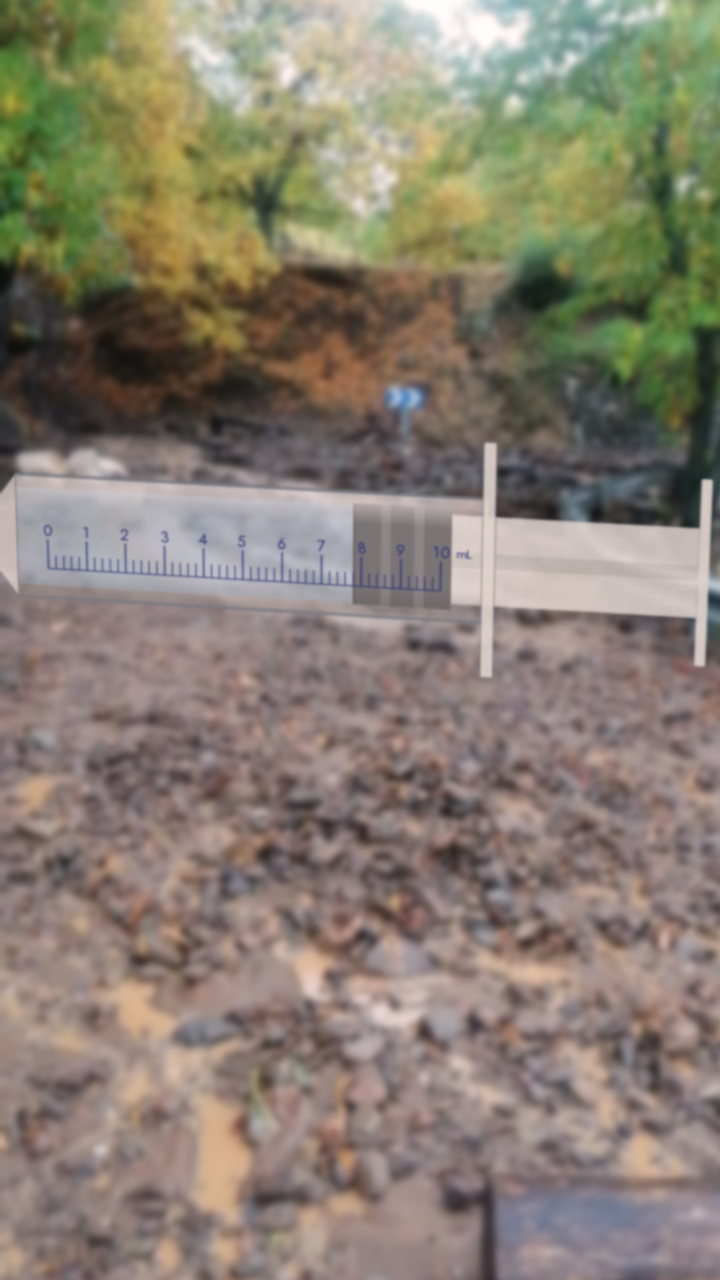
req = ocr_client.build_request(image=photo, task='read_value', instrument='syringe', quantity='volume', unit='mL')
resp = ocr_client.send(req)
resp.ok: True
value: 7.8 mL
